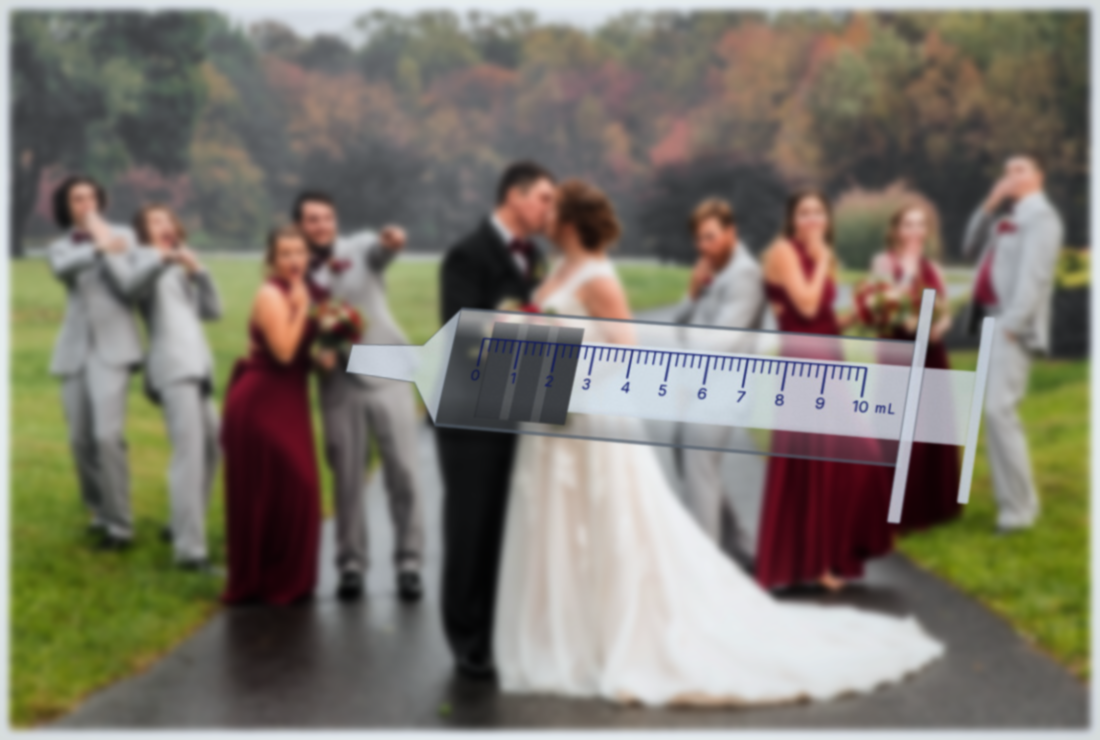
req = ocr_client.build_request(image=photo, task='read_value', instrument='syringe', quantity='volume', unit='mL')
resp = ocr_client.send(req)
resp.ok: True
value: 0.2 mL
